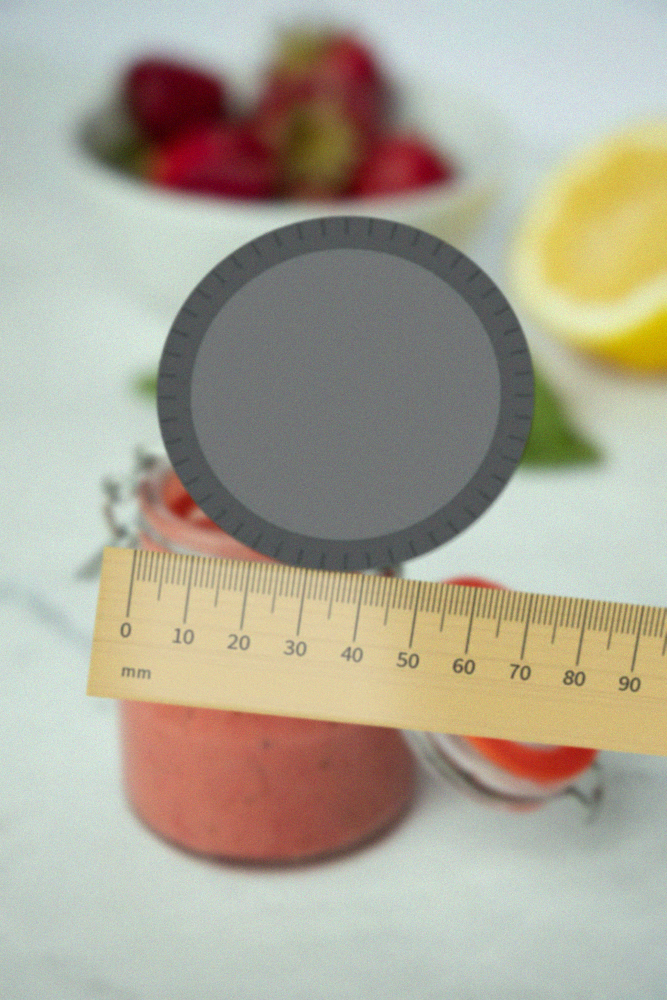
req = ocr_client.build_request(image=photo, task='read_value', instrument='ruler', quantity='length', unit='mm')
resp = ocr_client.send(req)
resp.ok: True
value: 65 mm
